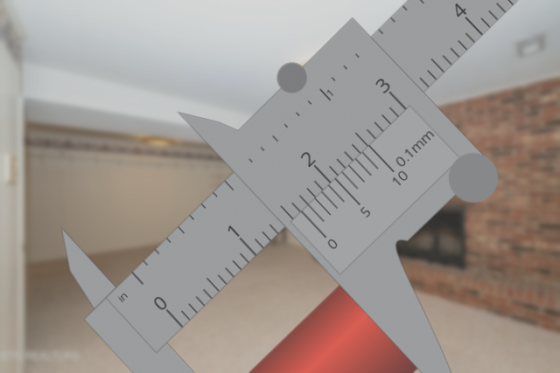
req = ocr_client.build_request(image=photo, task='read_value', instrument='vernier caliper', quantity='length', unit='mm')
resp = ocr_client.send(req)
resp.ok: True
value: 16.1 mm
